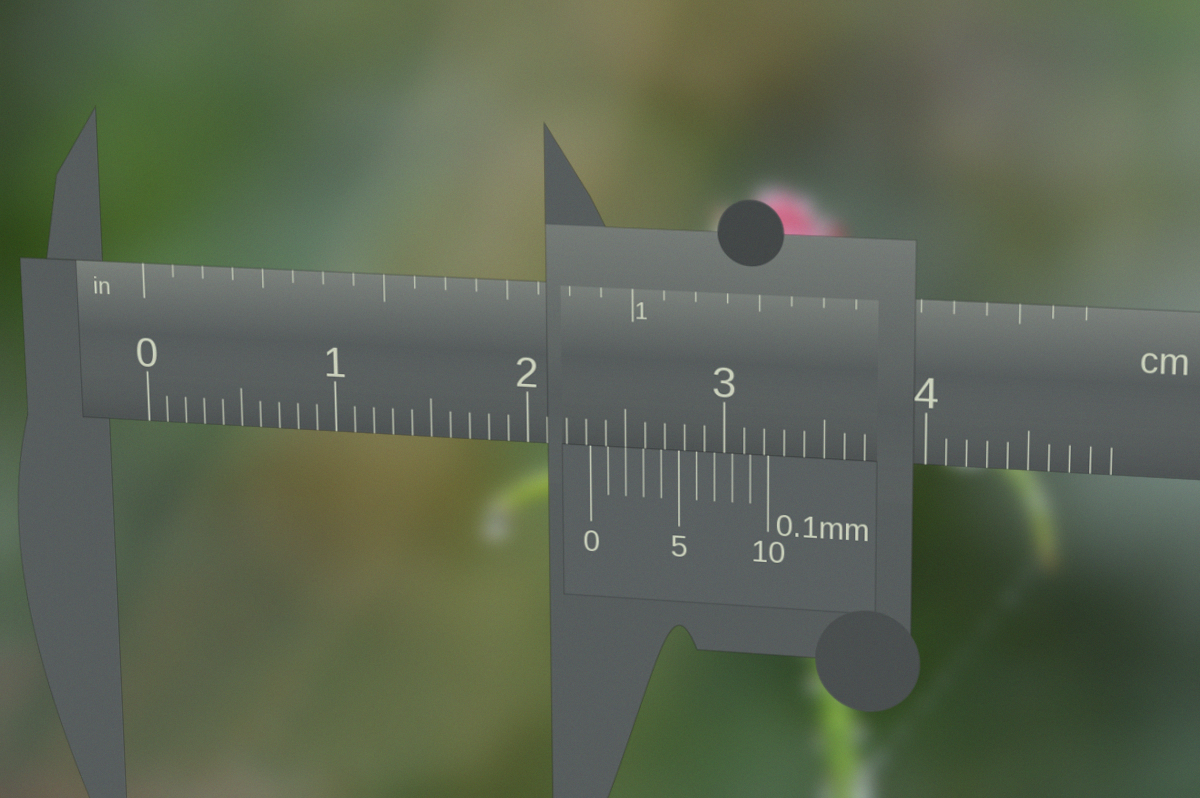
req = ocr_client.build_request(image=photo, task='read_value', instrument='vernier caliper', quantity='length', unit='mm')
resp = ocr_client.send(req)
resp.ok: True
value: 23.2 mm
